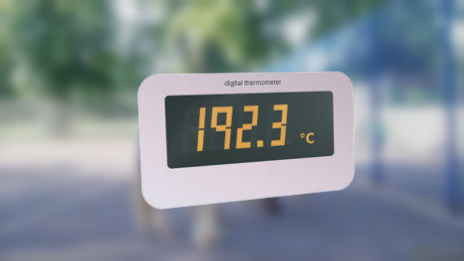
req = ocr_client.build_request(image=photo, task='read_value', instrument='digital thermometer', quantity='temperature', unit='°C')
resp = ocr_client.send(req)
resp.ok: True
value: 192.3 °C
